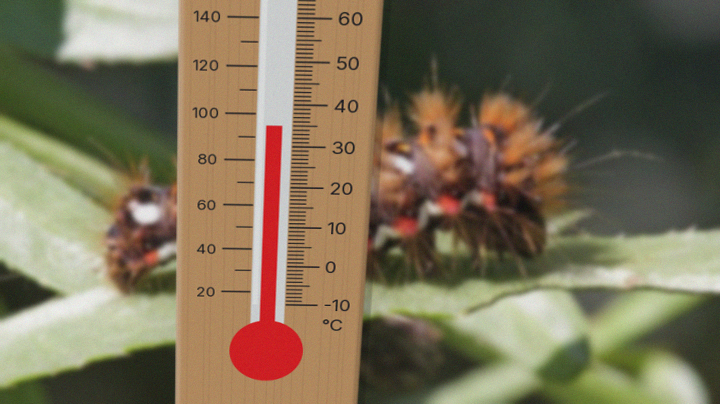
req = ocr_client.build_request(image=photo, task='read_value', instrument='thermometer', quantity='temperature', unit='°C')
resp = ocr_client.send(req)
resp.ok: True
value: 35 °C
